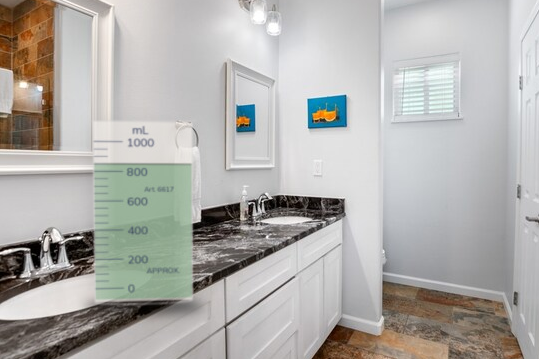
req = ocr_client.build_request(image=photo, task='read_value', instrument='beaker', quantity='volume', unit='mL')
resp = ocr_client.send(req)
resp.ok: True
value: 850 mL
